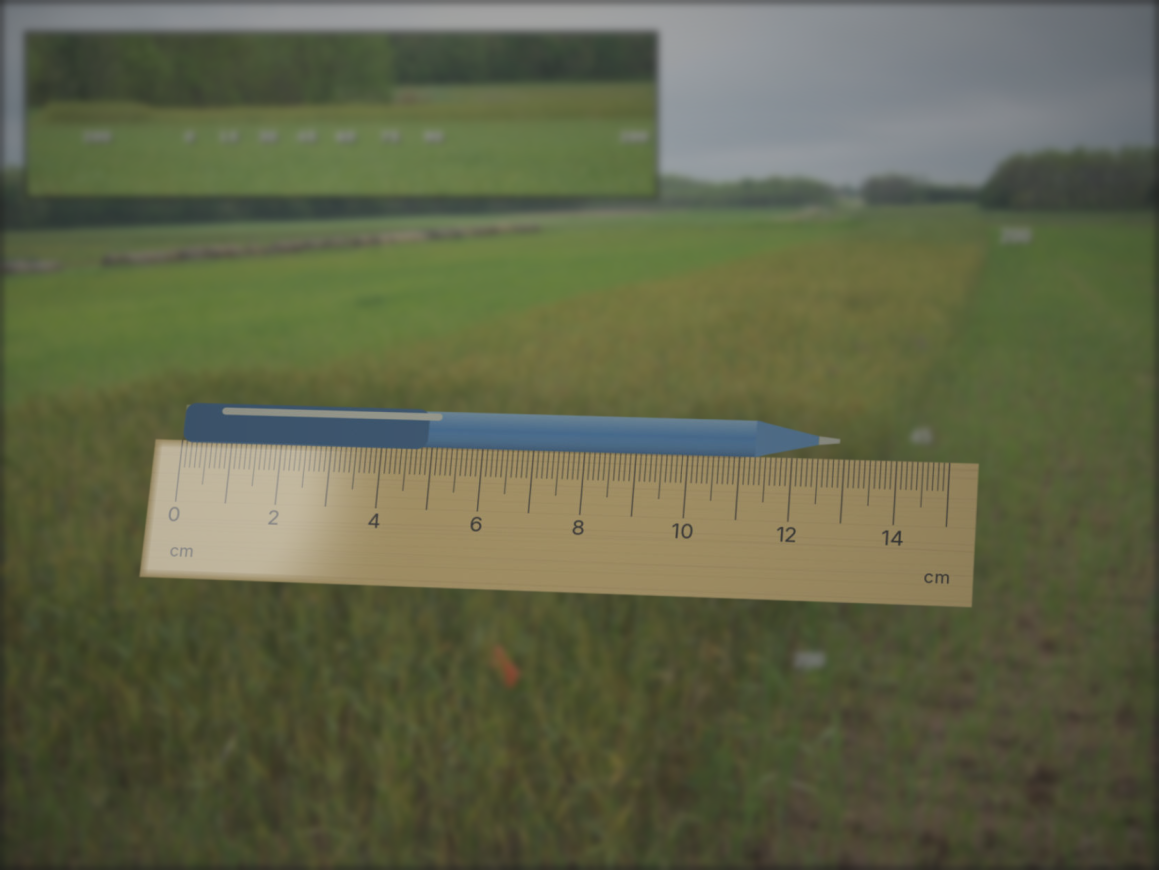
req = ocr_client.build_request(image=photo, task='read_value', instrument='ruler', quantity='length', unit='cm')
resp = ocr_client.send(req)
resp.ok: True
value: 12.9 cm
